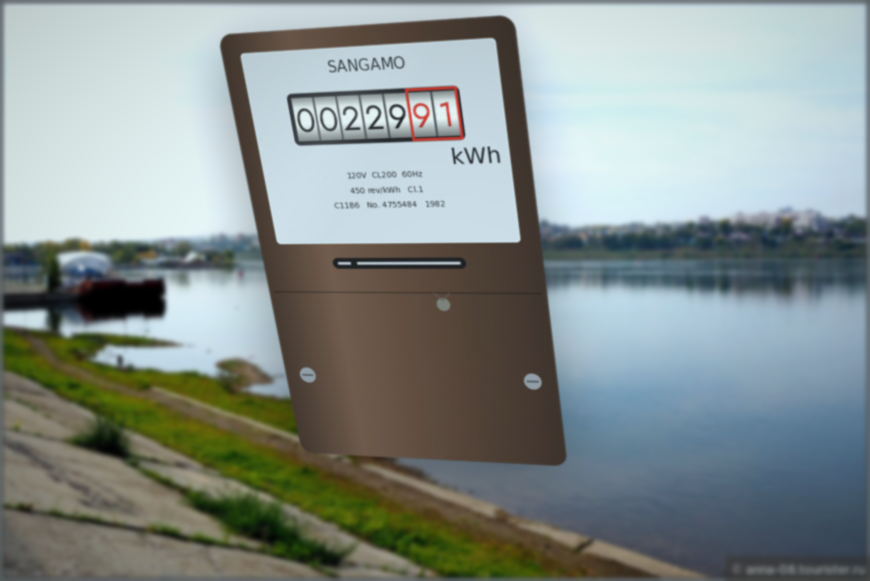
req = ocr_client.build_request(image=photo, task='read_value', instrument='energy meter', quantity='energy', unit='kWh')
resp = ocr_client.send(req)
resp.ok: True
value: 229.91 kWh
